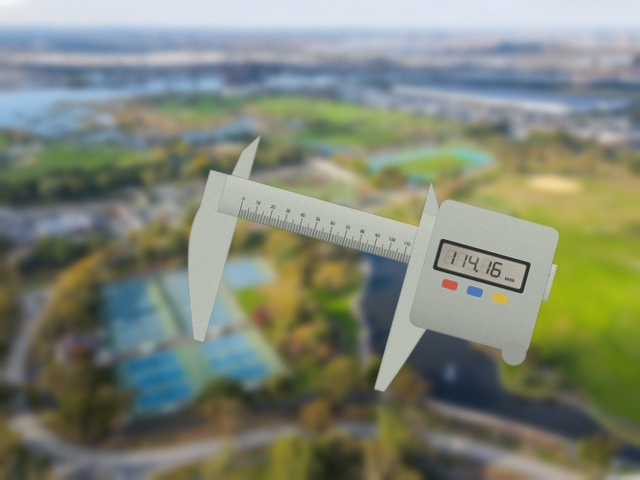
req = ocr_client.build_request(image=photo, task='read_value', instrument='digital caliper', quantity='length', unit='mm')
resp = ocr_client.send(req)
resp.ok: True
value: 114.16 mm
